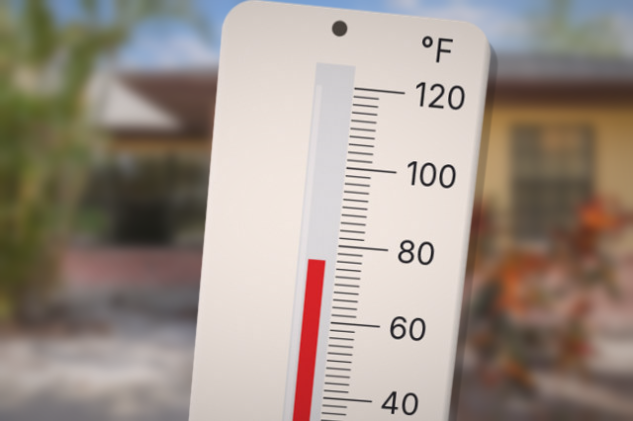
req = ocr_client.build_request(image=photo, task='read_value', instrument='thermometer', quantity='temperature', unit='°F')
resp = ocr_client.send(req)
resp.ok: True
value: 76 °F
